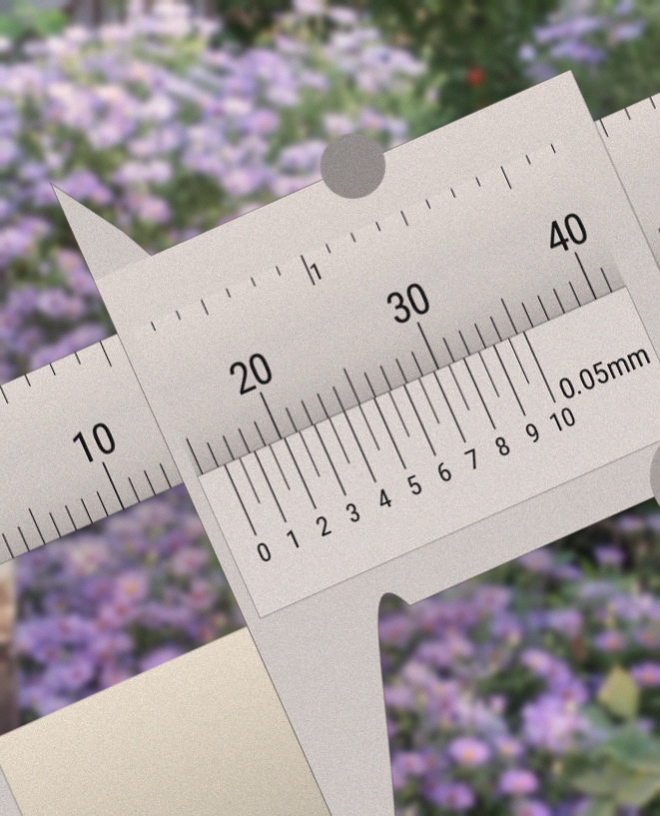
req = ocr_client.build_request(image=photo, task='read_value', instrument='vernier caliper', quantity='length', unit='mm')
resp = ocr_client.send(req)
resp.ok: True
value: 16.4 mm
